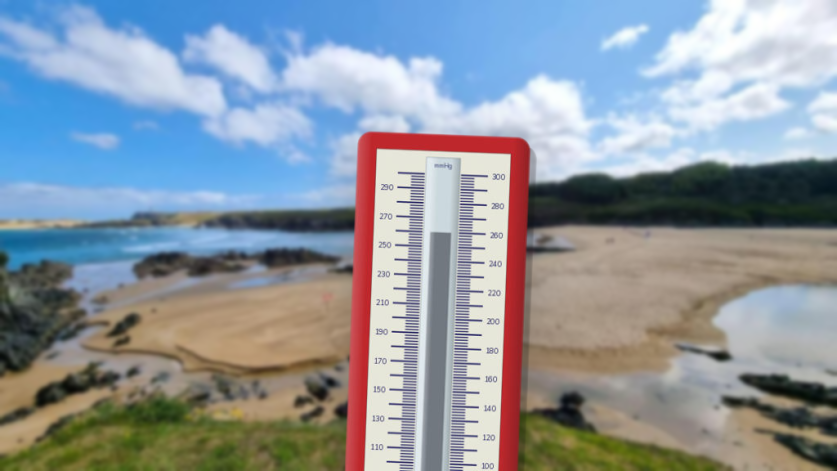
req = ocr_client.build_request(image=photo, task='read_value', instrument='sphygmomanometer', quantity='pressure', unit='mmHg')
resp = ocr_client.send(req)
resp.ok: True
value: 260 mmHg
